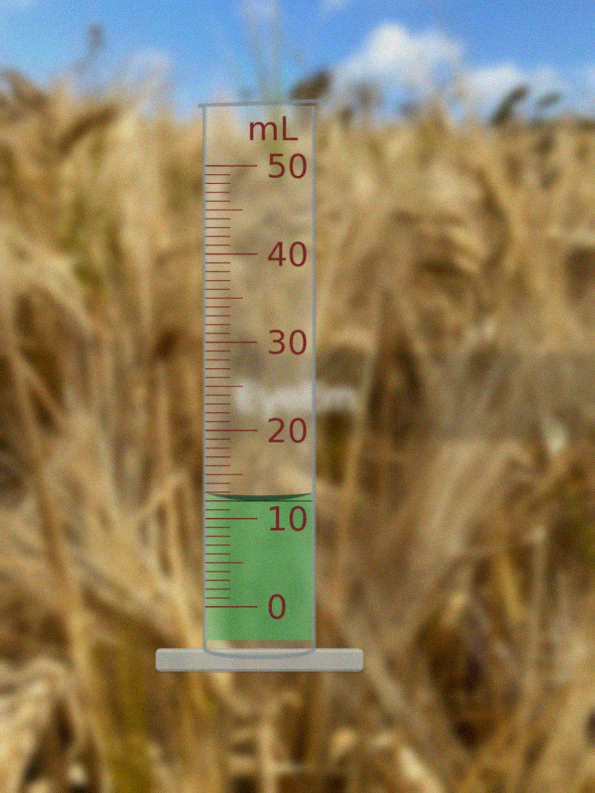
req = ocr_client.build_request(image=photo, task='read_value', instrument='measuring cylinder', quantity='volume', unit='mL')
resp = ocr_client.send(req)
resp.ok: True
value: 12 mL
